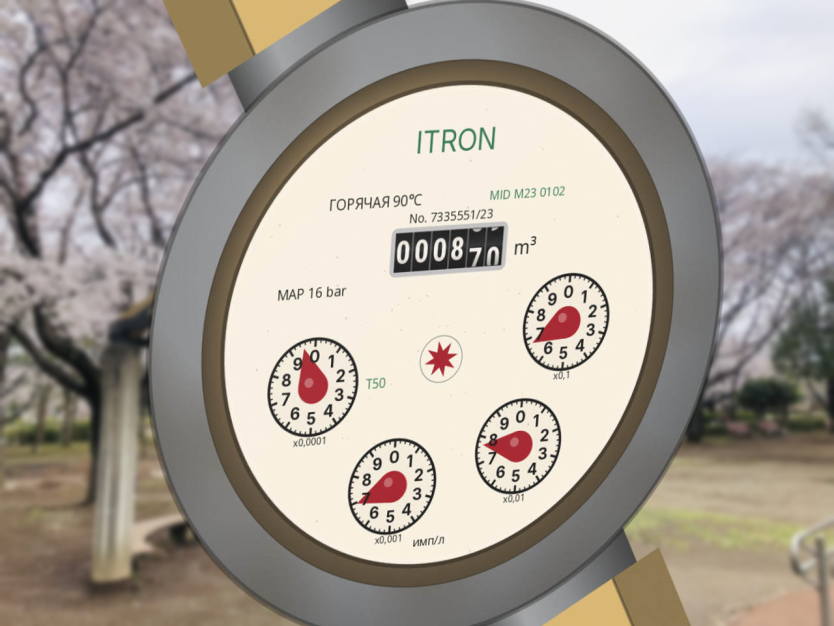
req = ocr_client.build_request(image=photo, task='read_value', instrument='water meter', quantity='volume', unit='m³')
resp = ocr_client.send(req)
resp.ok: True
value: 869.6769 m³
